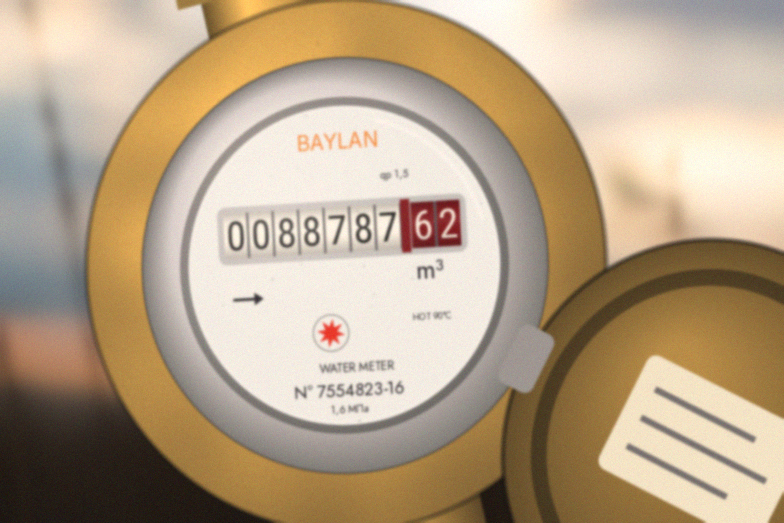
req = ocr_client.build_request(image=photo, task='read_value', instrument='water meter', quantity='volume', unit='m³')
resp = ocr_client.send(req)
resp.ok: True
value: 88787.62 m³
